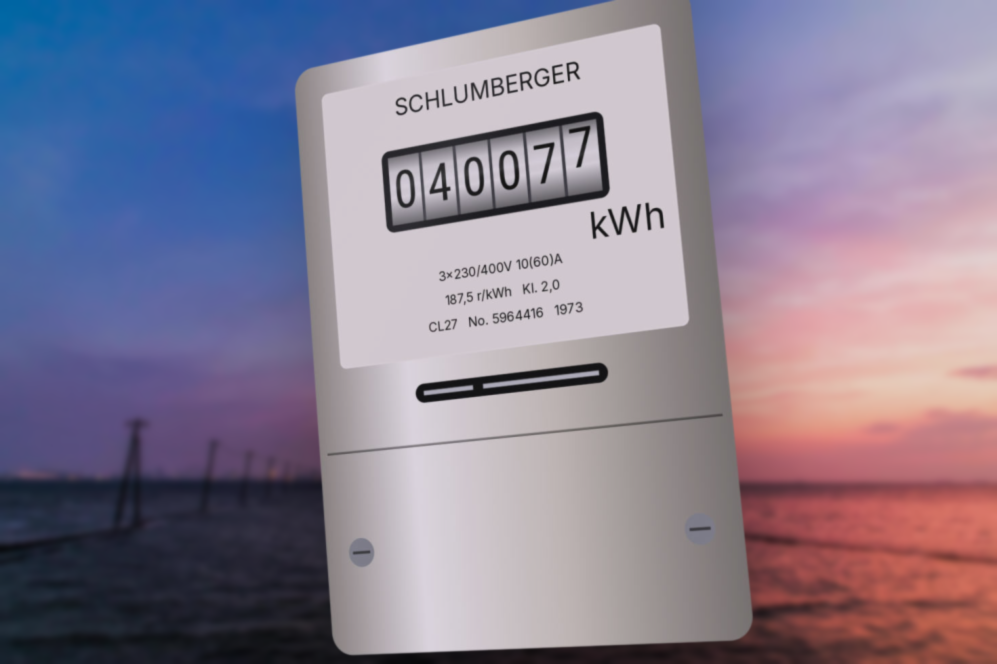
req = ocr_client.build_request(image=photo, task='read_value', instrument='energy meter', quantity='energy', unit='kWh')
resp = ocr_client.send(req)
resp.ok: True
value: 40077 kWh
